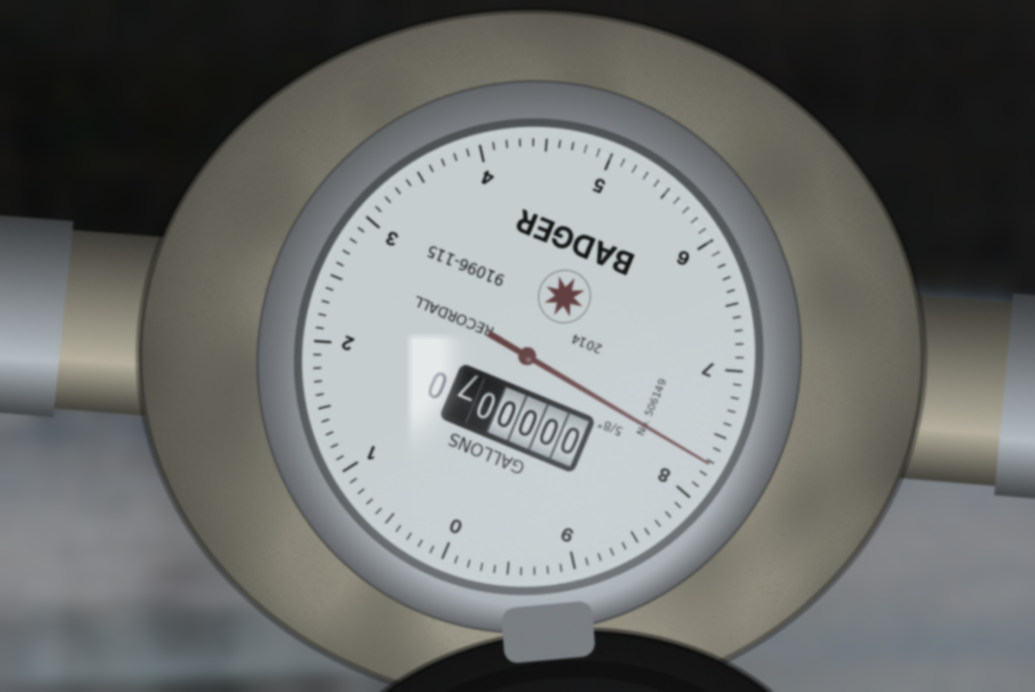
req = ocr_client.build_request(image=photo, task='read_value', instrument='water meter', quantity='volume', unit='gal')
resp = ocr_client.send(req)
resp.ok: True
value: 67.7 gal
